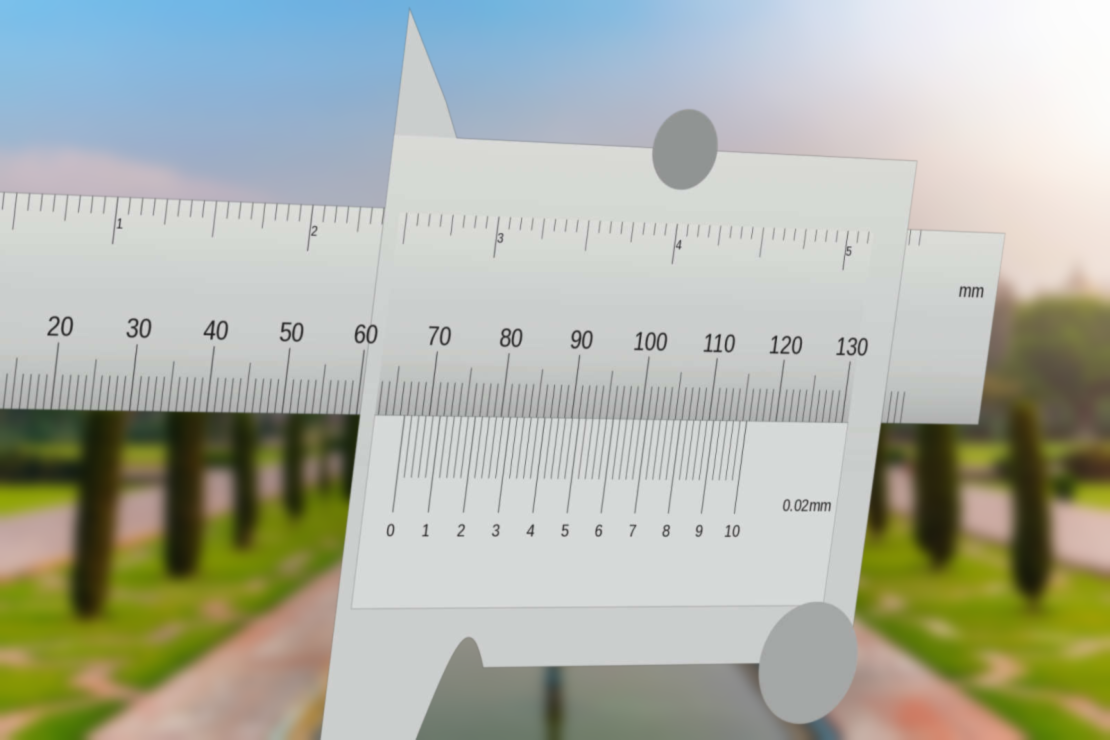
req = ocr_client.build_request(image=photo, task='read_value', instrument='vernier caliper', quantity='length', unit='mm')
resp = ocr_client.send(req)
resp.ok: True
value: 66.6 mm
